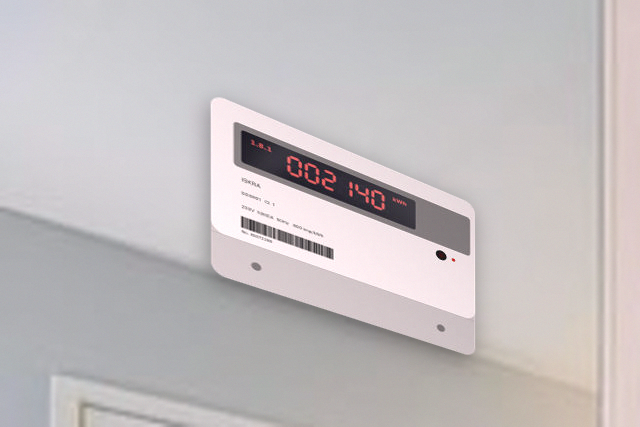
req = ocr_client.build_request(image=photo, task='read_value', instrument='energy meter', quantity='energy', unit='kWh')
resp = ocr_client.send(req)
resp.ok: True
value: 2140 kWh
